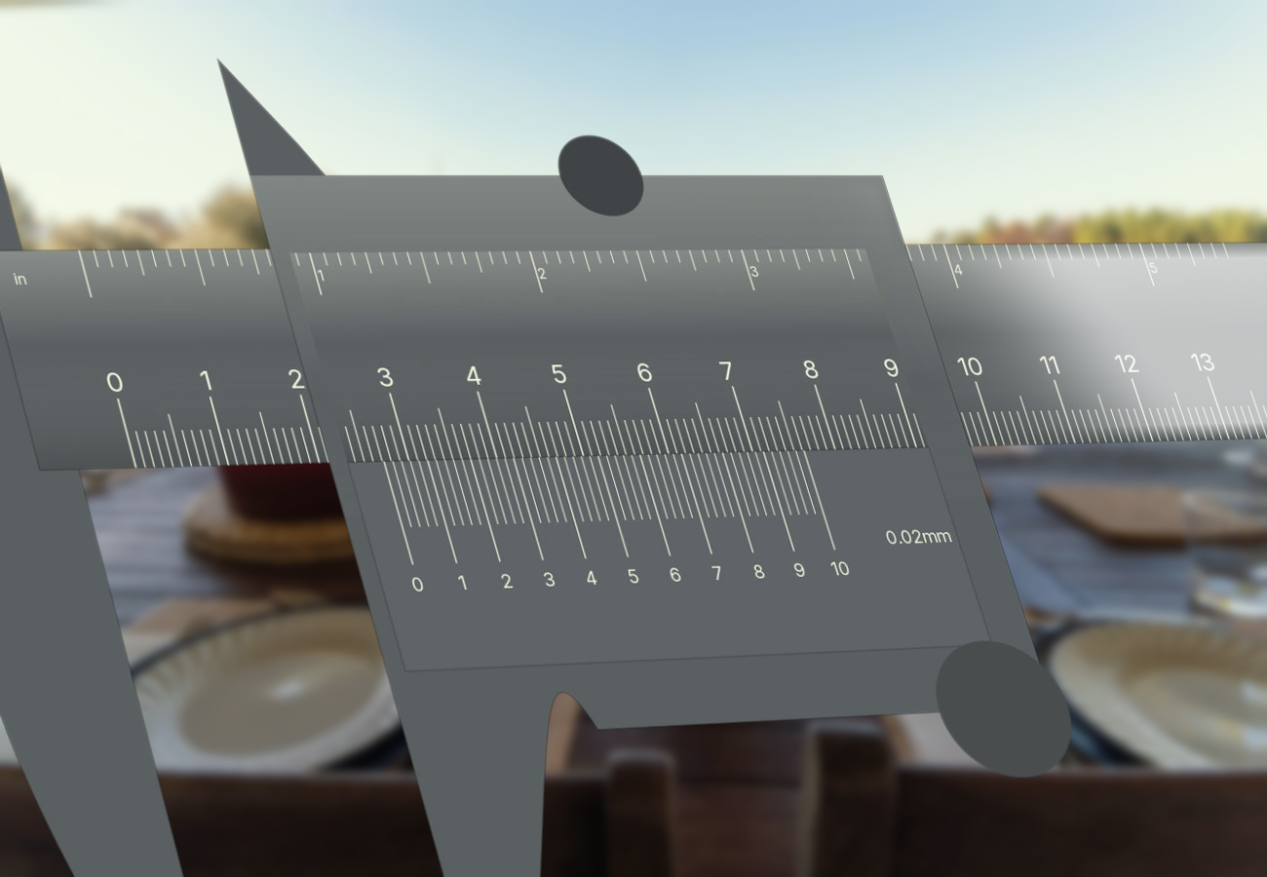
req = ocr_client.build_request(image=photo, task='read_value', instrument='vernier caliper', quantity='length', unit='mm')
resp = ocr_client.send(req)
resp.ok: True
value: 27.2 mm
